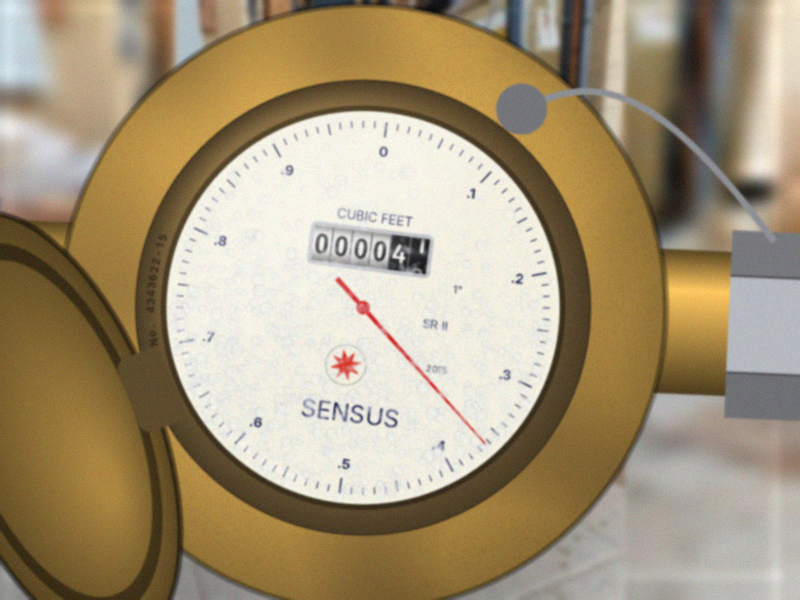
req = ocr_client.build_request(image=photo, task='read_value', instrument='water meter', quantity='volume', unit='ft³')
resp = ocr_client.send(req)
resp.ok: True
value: 41.36 ft³
